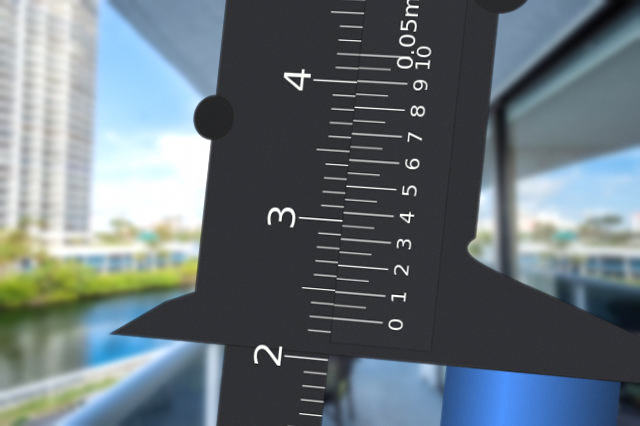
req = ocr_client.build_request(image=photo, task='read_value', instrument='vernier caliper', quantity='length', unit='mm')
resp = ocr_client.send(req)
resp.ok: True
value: 23.0 mm
